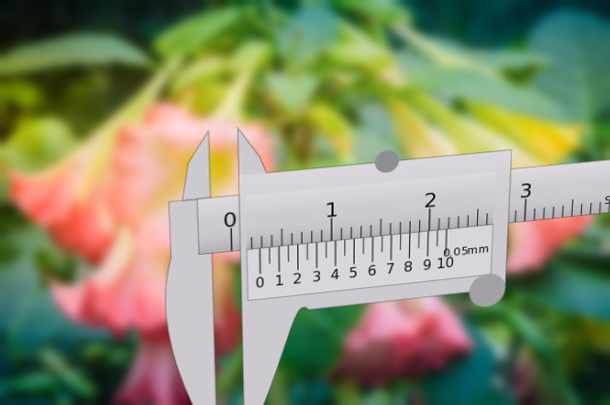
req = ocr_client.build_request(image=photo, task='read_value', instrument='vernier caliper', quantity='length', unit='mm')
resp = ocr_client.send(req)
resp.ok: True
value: 2.8 mm
